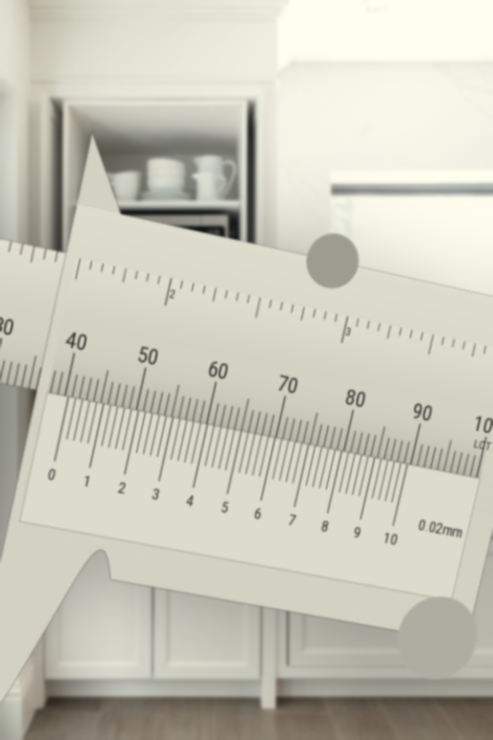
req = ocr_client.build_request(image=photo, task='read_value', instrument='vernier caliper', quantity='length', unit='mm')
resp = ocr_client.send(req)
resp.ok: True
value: 40.5 mm
